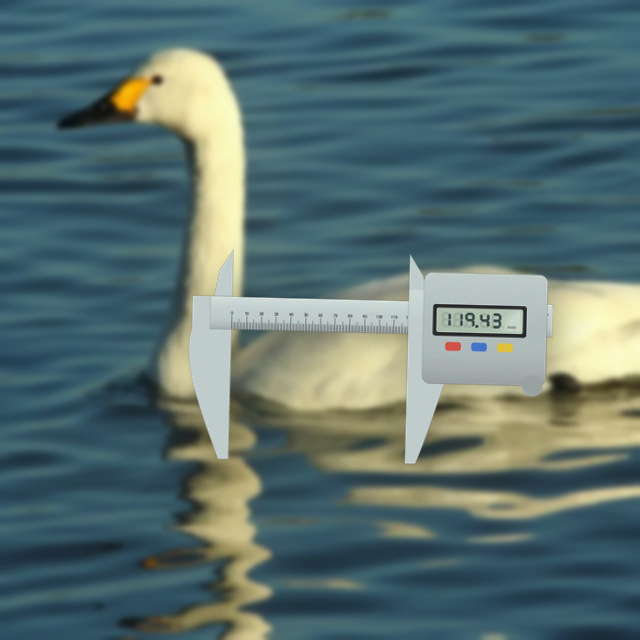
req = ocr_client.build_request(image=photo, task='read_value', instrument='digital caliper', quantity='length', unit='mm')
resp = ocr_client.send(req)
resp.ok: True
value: 119.43 mm
